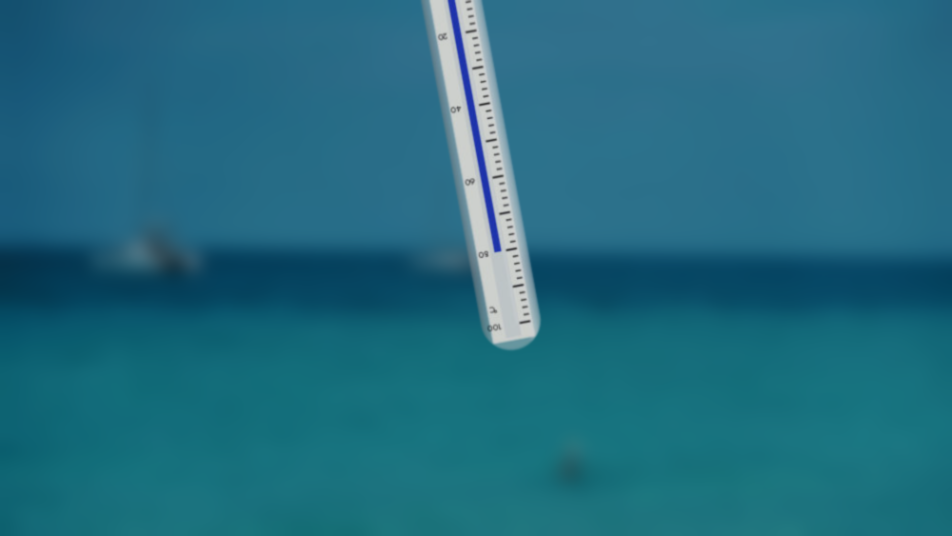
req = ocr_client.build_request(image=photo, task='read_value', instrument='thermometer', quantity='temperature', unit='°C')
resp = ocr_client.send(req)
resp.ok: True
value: 80 °C
